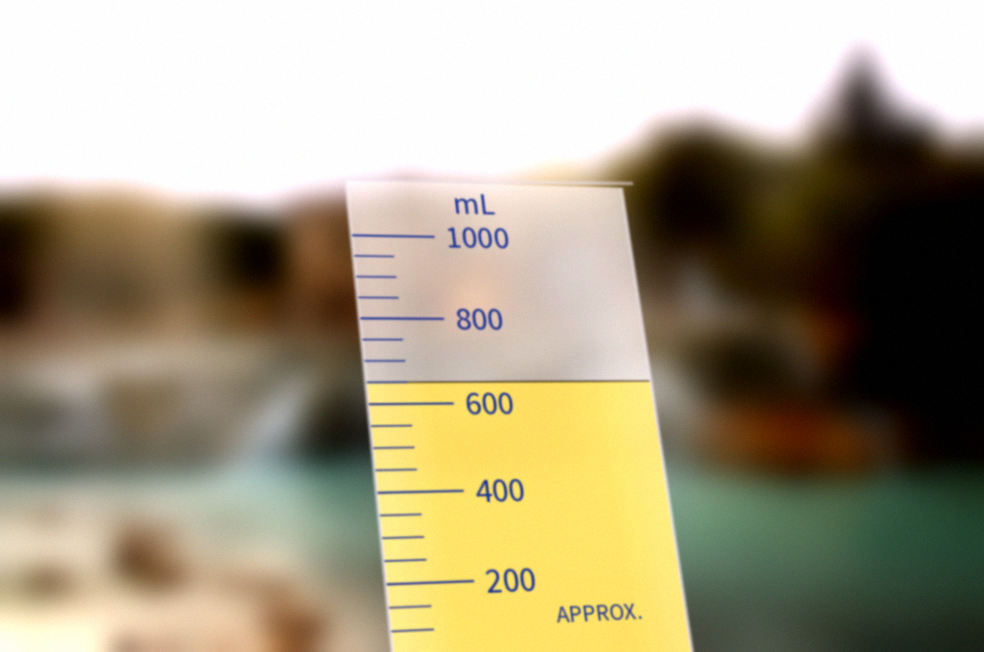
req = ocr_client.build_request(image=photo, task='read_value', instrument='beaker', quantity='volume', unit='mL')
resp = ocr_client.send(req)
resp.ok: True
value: 650 mL
